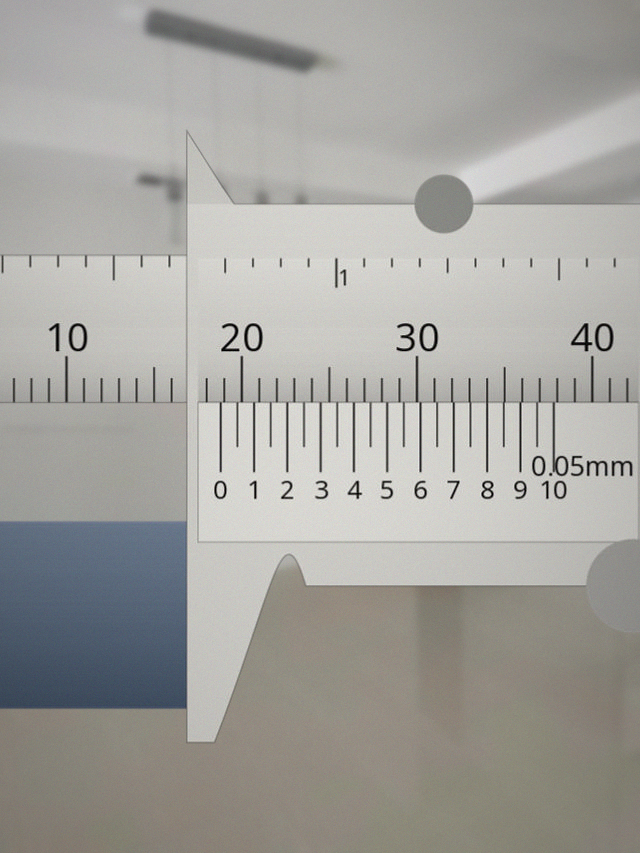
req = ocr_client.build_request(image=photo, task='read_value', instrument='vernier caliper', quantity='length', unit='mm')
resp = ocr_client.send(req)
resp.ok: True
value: 18.8 mm
